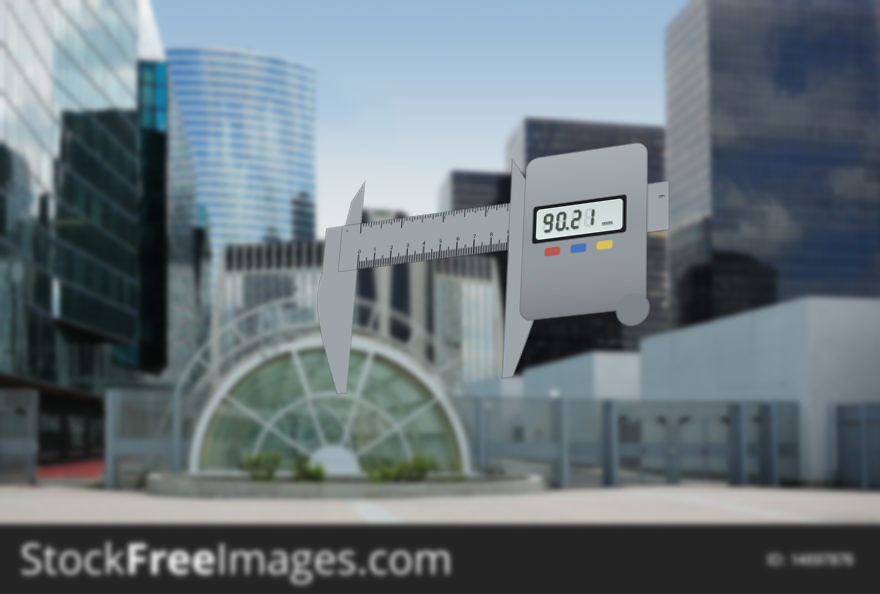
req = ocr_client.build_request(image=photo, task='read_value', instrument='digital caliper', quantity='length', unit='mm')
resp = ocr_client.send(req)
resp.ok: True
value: 90.21 mm
